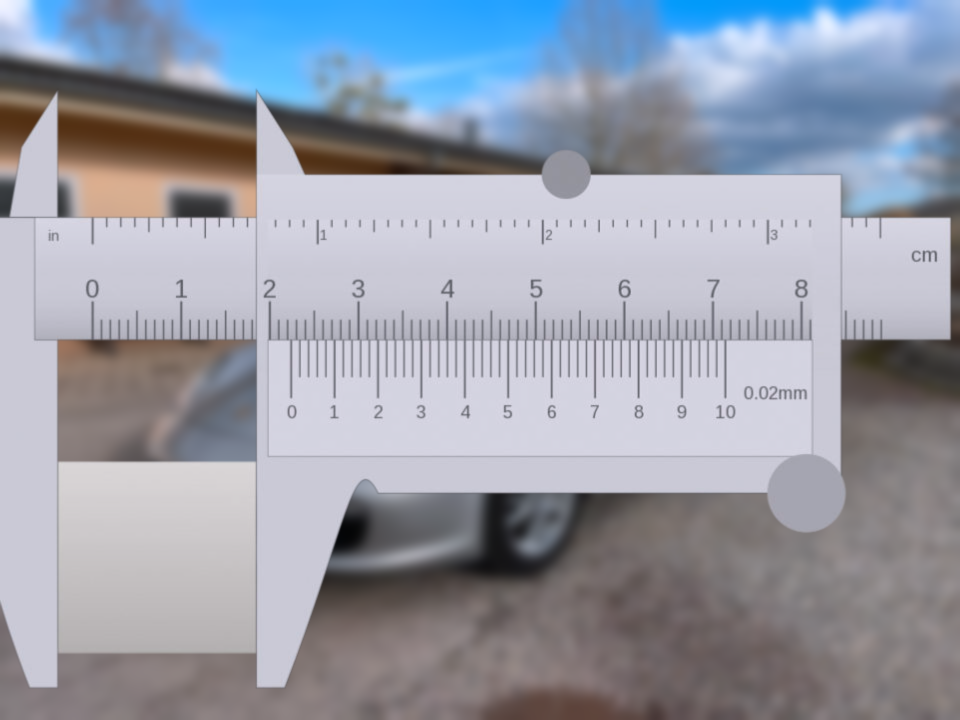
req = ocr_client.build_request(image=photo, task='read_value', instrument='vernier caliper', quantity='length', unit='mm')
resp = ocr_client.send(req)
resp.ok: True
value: 22.4 mm
